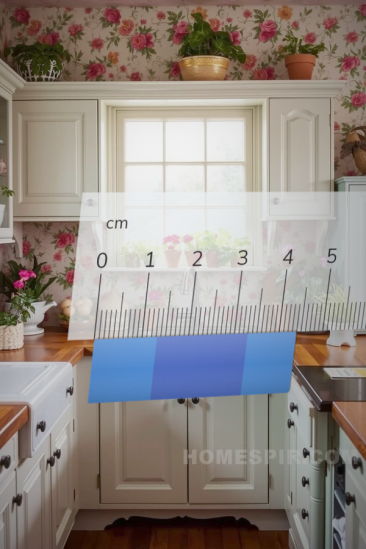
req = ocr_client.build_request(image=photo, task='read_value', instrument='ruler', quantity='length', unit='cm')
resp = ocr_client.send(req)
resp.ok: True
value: 4.4 cm
